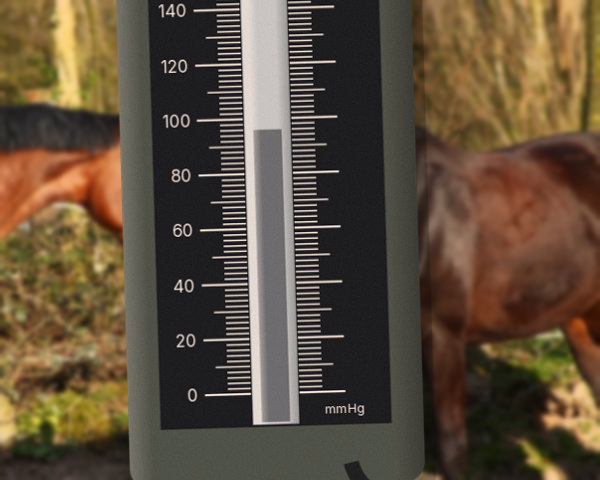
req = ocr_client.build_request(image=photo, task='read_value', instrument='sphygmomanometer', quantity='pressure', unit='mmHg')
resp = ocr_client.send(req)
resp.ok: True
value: 96 mmHg
